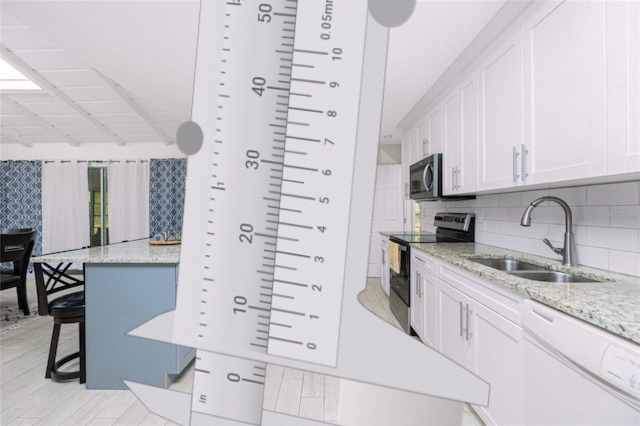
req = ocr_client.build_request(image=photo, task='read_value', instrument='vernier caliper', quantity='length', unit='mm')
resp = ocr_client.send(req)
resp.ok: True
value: 6.4 mm
